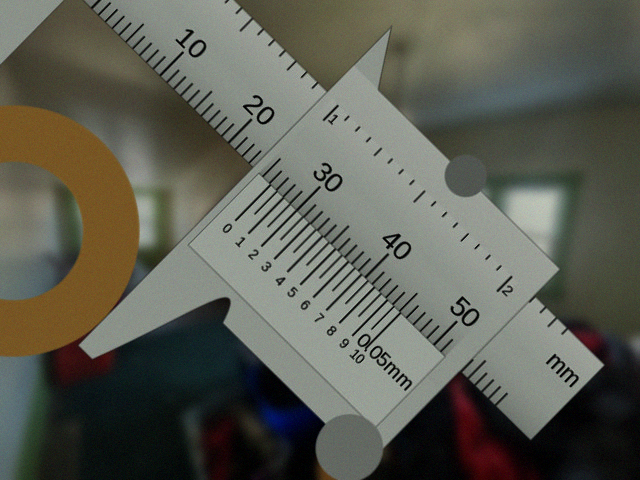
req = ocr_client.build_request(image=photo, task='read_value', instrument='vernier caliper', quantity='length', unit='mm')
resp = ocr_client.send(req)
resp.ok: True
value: 26.2 mm
